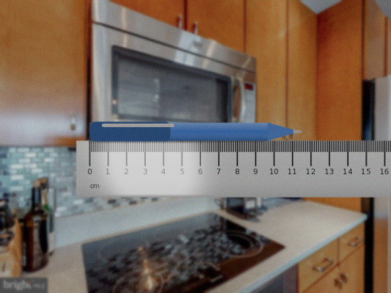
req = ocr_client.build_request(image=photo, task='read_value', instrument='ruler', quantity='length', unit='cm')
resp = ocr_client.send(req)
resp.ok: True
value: 11.5 cm
